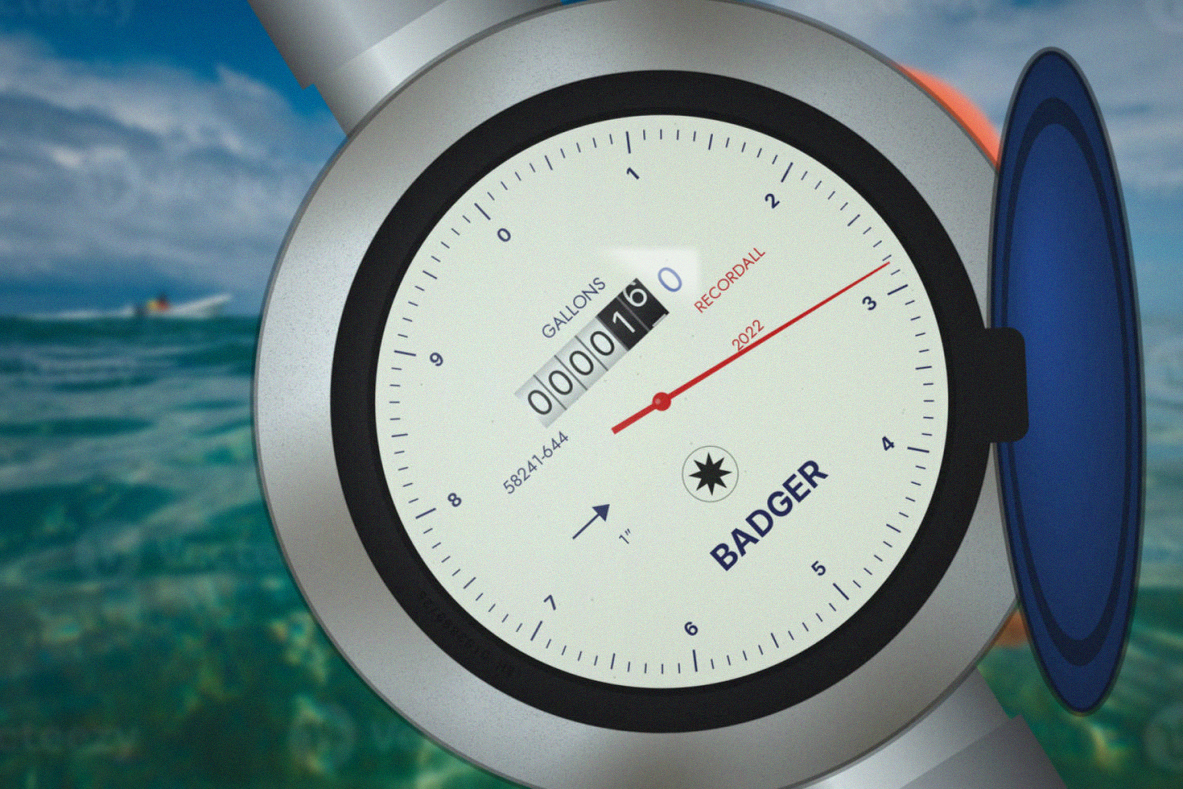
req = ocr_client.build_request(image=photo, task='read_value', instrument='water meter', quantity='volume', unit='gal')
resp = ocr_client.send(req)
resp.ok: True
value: 162.8 gal
